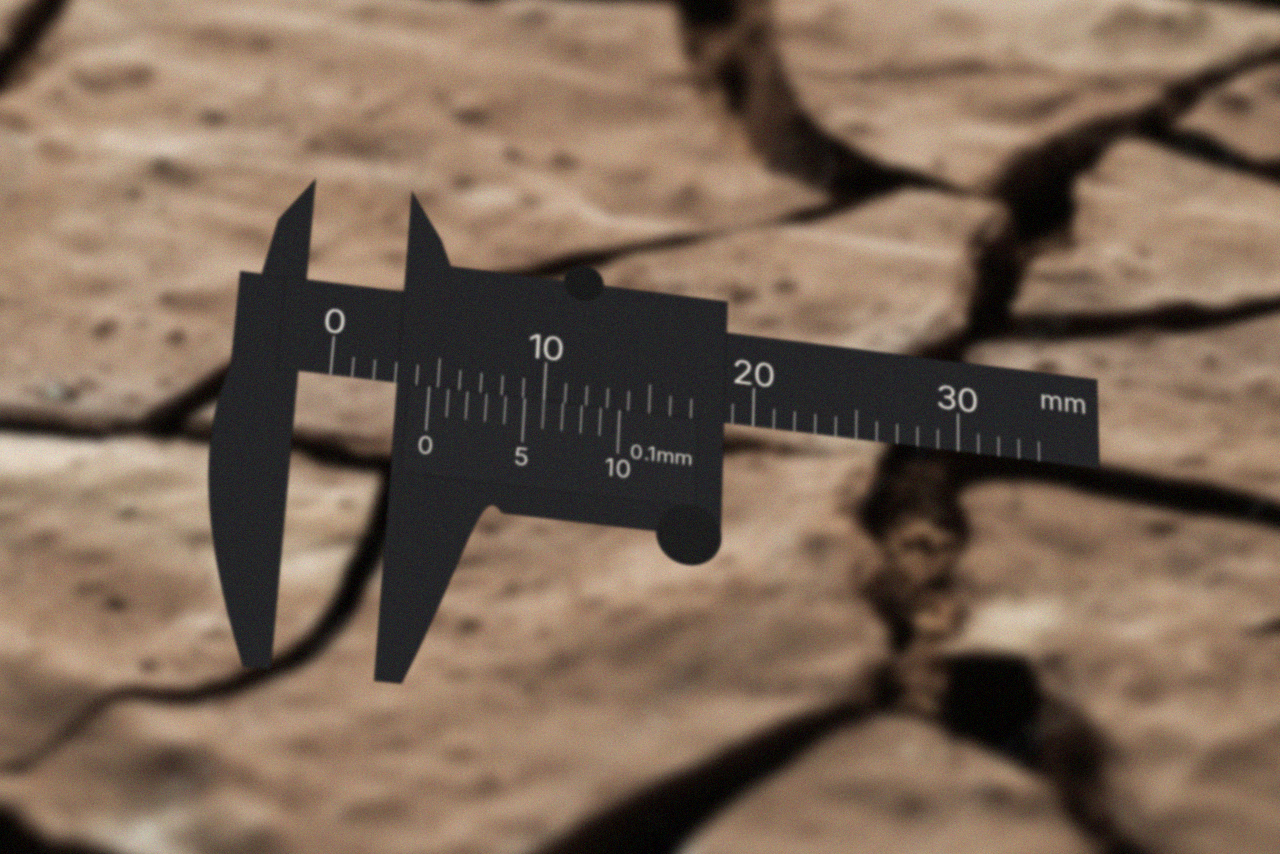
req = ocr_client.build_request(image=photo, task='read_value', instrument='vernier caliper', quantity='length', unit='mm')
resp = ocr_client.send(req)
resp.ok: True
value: 4.6 mm
